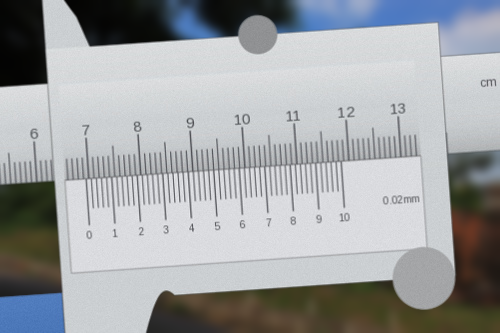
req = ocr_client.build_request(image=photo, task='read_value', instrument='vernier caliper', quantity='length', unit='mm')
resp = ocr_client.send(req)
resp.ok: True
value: 69.5 mm
